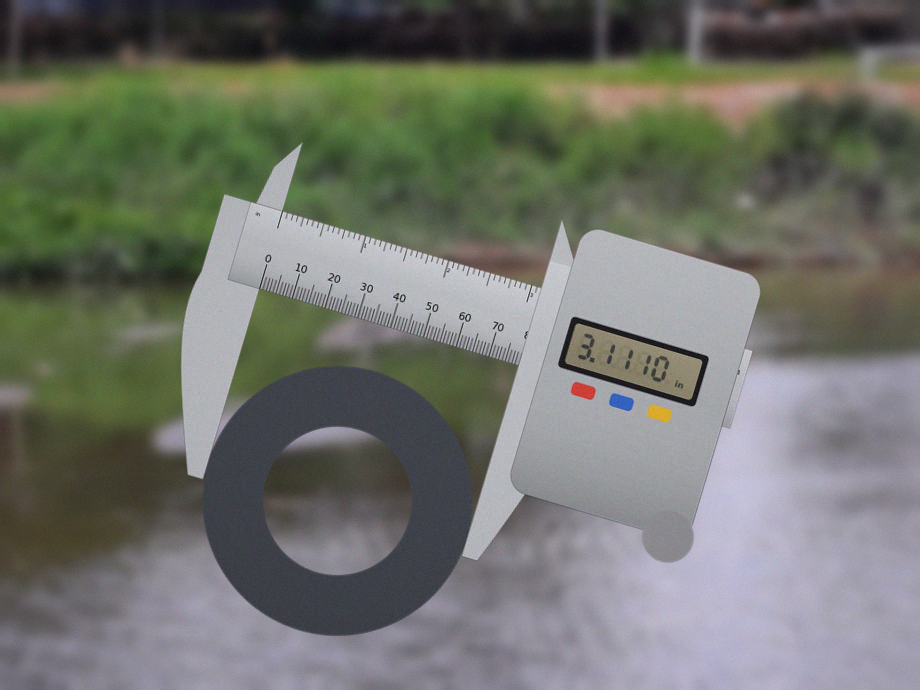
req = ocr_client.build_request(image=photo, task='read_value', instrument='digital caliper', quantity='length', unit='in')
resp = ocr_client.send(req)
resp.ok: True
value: 3.1110 in
